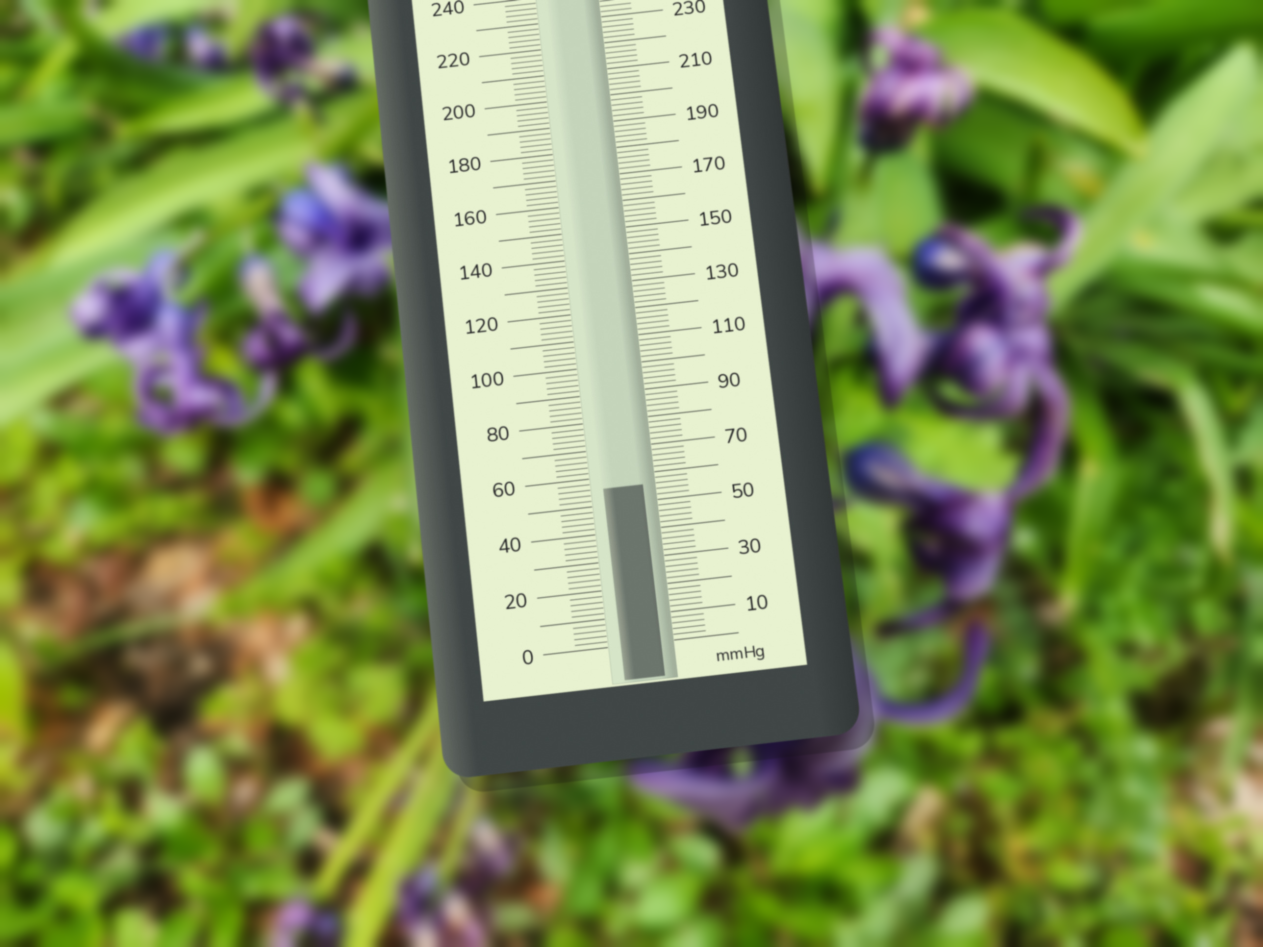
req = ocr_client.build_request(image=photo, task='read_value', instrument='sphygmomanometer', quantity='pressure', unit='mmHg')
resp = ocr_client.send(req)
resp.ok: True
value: 56 mmHg
